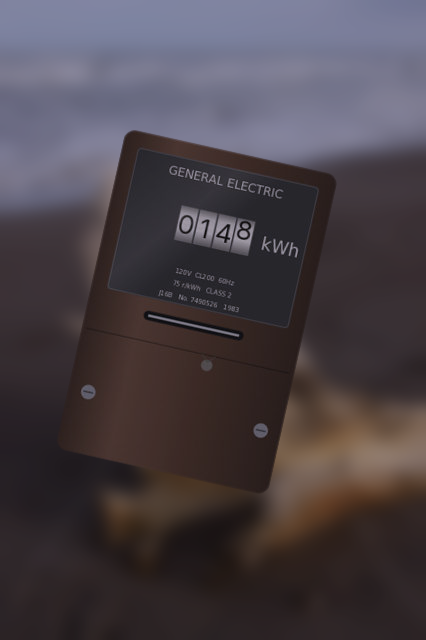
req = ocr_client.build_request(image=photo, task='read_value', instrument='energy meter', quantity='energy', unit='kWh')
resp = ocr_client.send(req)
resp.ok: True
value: 148 kWh
